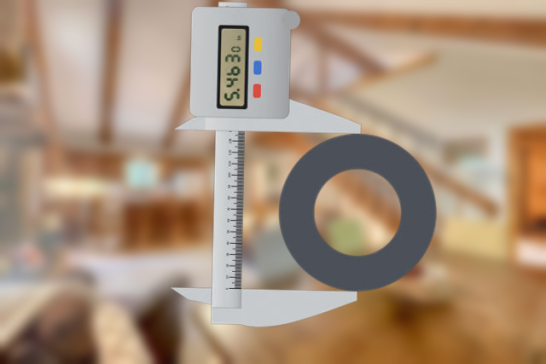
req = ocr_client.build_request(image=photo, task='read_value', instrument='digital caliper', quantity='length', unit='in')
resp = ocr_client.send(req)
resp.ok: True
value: 5.4630 in
